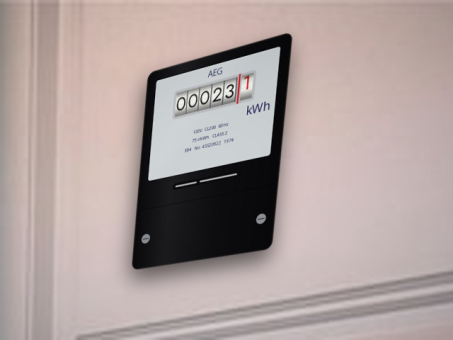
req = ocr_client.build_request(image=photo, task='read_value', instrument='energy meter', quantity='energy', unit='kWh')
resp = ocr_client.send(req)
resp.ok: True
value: 23.1 kWh
